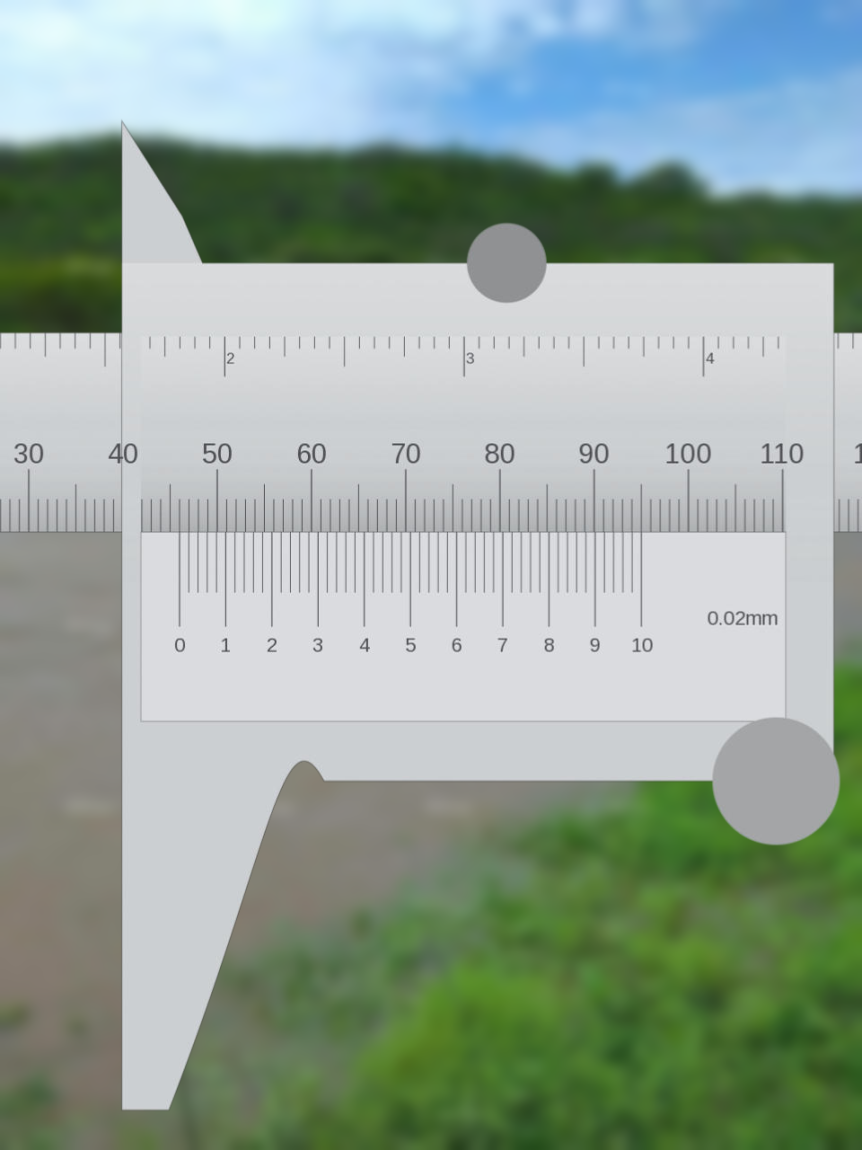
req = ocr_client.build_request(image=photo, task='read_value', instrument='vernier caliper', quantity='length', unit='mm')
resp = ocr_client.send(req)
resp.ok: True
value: 46.0 mm
